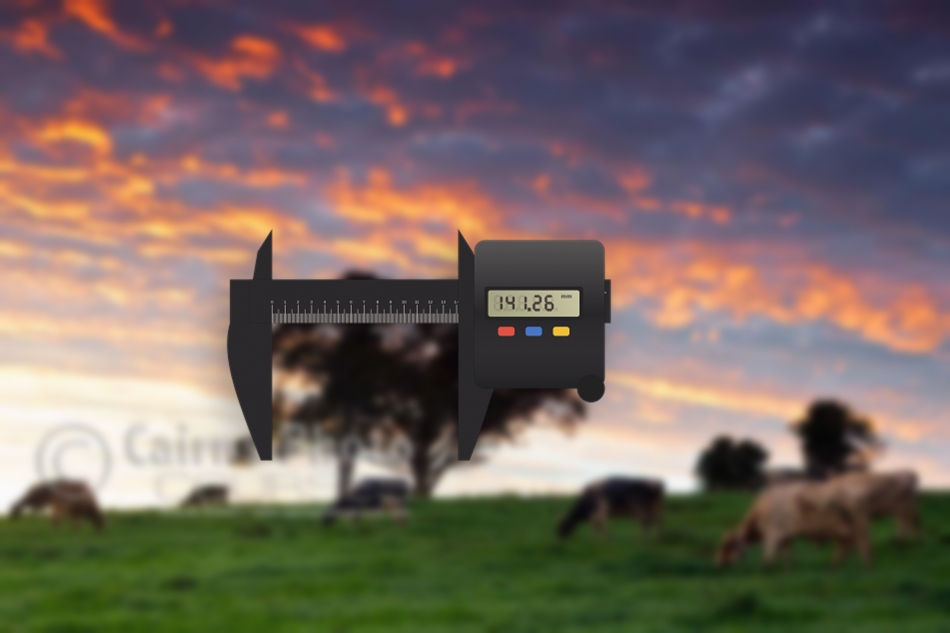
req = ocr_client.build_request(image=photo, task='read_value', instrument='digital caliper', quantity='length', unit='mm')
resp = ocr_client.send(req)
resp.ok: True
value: 141.26 mm
